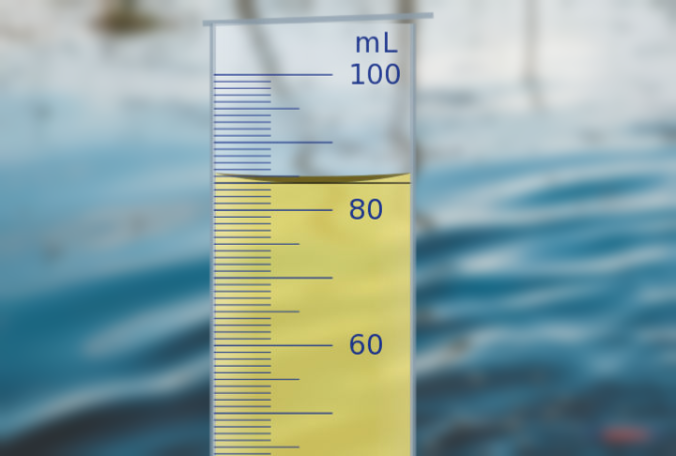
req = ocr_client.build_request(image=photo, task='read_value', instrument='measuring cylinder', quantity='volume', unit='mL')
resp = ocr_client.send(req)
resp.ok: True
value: 84 mL
